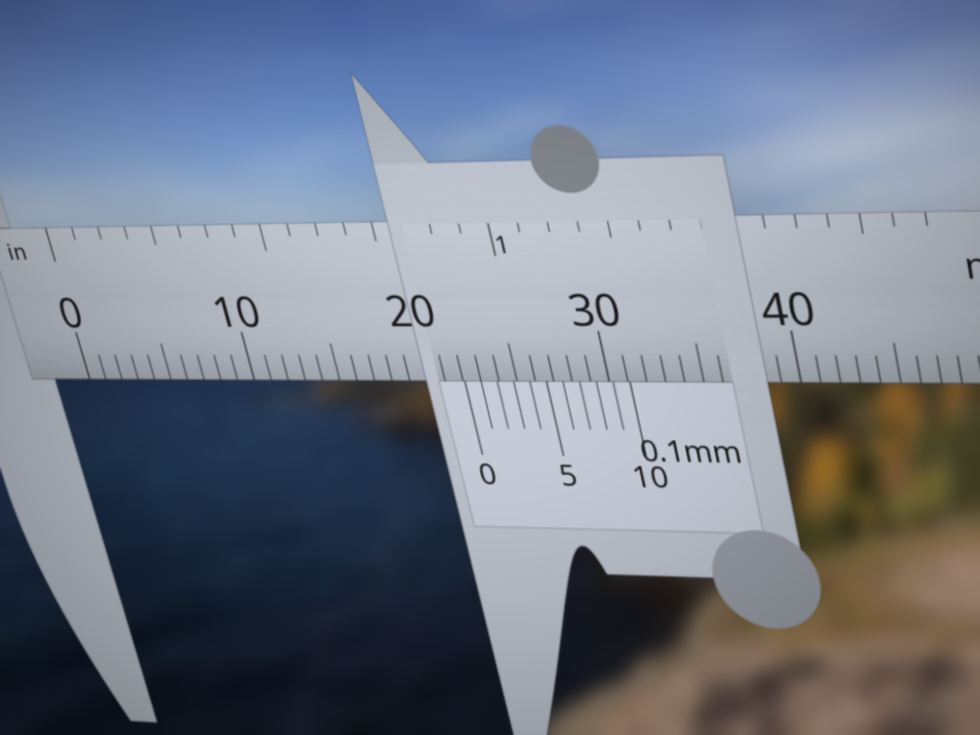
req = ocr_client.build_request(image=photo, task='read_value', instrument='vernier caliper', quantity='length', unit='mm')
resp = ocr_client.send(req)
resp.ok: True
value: 22.1 mm
